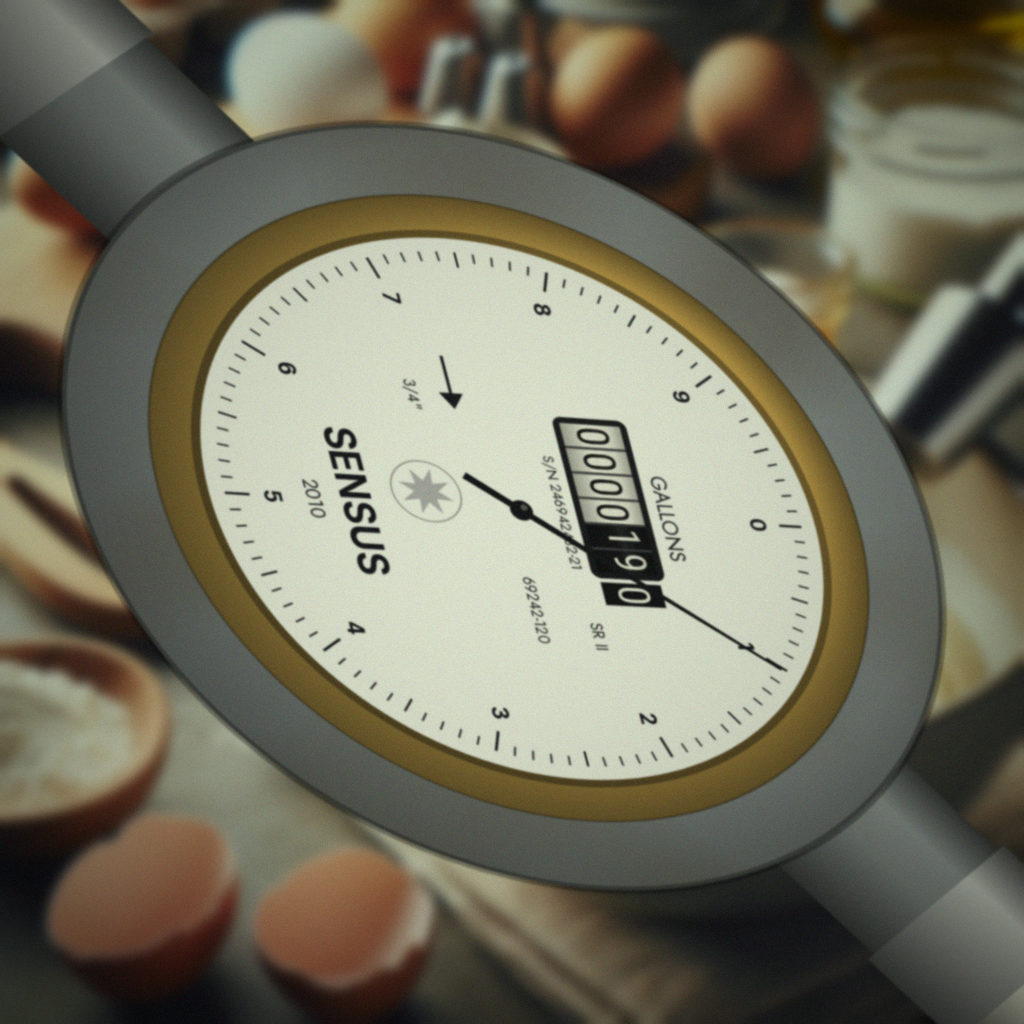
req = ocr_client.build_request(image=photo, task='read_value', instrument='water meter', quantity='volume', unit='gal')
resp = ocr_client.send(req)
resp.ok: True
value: 191.0 gal
